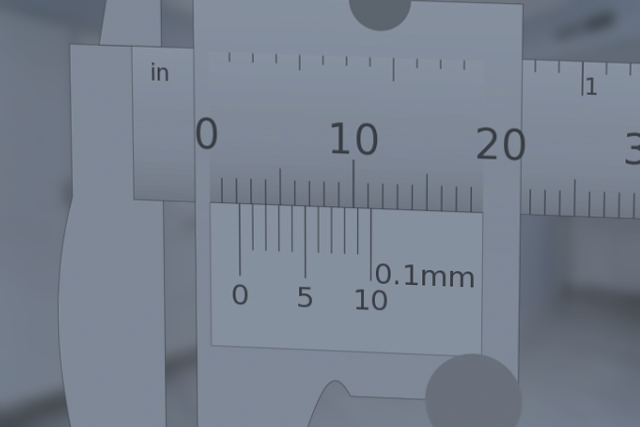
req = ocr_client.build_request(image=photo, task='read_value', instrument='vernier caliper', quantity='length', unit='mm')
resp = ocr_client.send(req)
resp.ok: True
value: 2.2 mm
